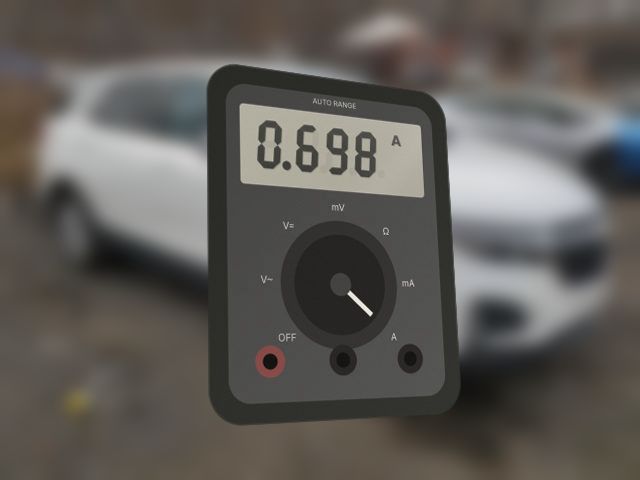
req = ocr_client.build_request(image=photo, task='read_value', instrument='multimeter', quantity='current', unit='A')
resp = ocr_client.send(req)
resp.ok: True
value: 0.698 A
